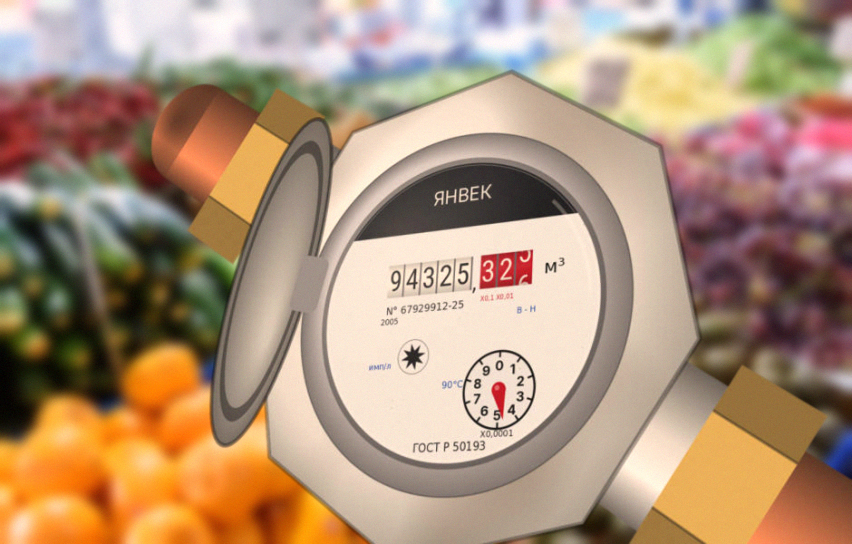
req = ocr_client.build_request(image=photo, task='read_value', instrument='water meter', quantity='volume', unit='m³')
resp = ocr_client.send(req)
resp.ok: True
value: 94325.3254 m³
